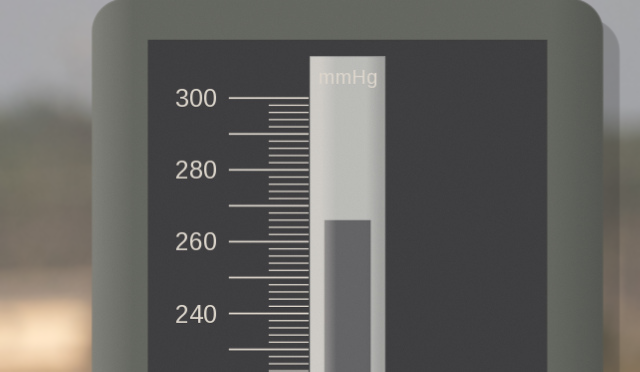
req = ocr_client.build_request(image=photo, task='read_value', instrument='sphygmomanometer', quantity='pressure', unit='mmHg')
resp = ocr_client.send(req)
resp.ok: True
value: 266 mmHg
